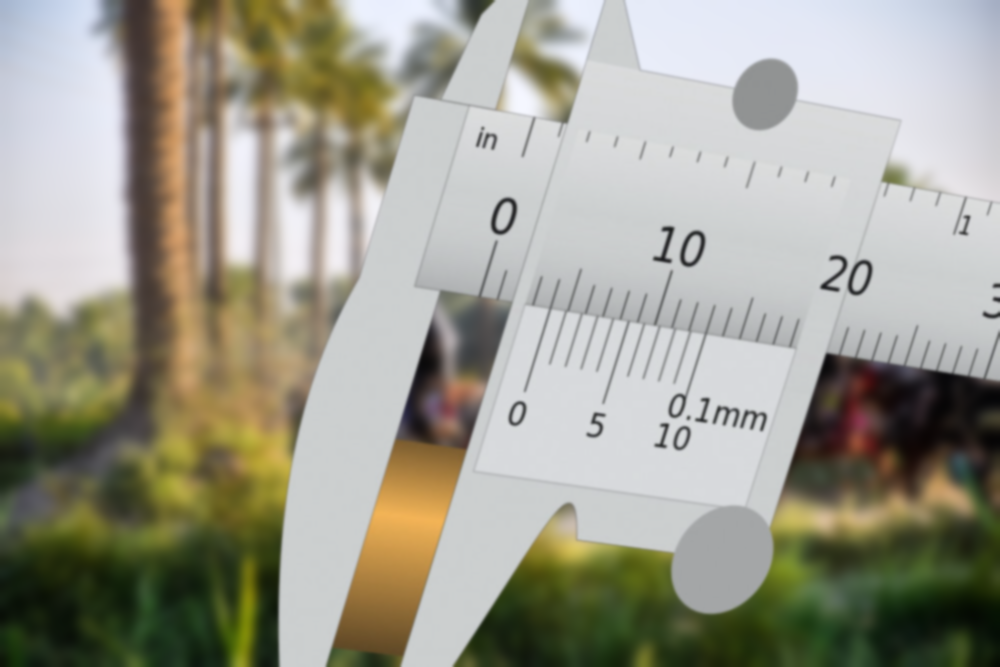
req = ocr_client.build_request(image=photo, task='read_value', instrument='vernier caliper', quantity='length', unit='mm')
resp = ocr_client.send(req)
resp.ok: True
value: 4.0 mm
